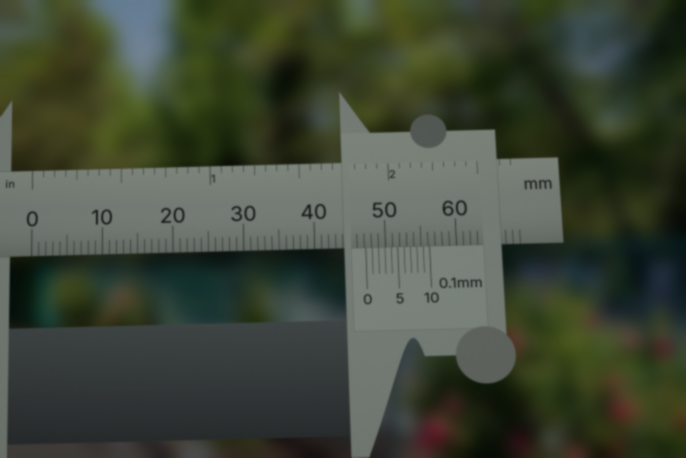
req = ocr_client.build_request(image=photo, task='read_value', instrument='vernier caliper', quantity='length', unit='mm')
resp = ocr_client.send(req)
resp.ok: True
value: 47.2 mm
